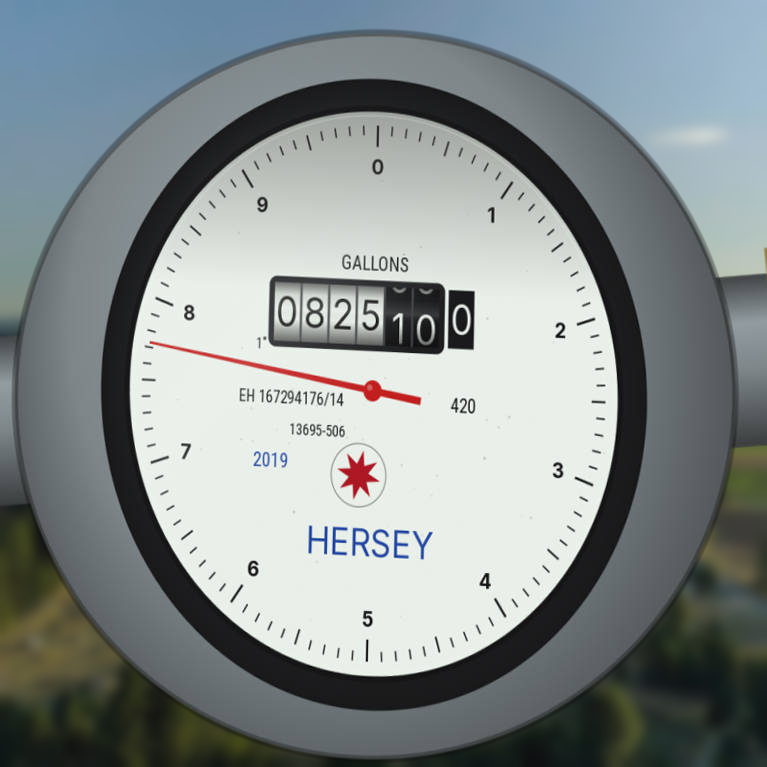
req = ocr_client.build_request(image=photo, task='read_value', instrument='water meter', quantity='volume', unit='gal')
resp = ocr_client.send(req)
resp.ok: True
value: 825097.7 gal
